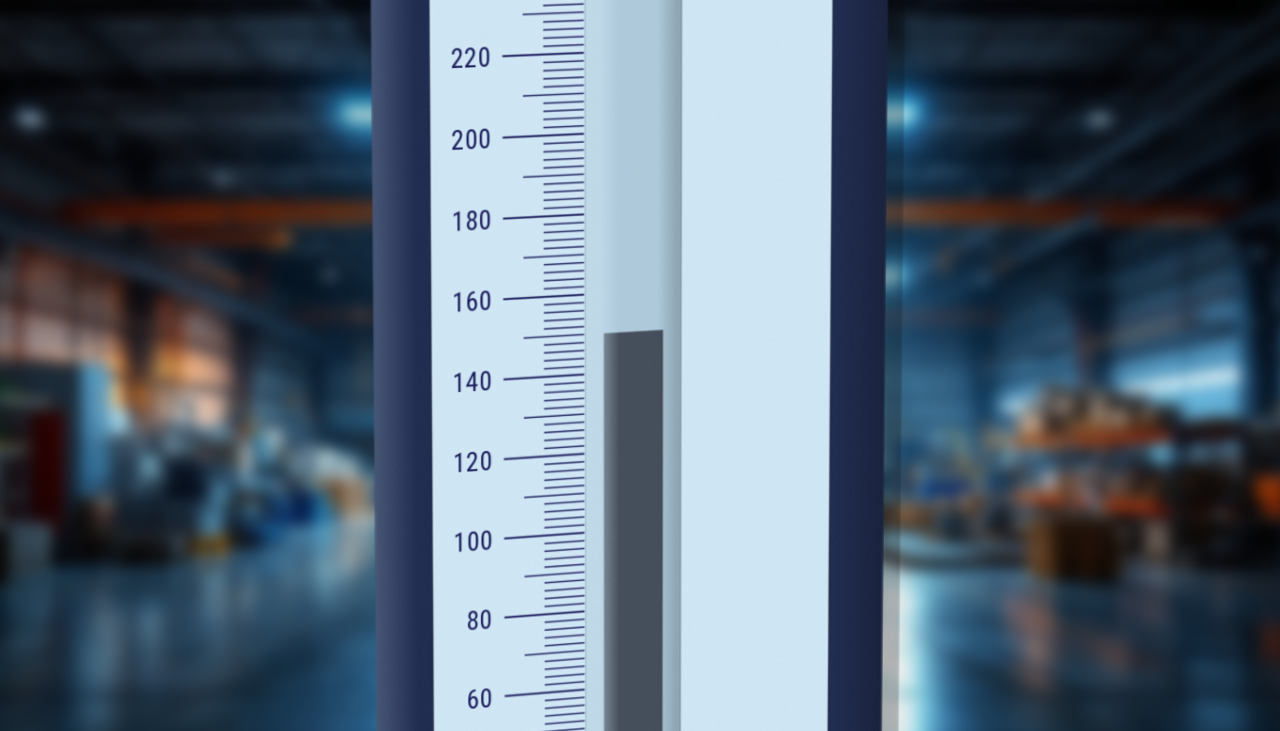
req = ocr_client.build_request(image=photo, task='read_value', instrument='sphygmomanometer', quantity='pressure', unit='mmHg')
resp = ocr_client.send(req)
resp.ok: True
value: 150 mmHg
